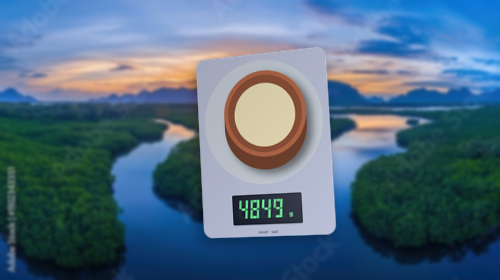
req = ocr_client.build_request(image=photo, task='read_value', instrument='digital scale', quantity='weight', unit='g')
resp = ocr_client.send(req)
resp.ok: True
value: 4849 g
